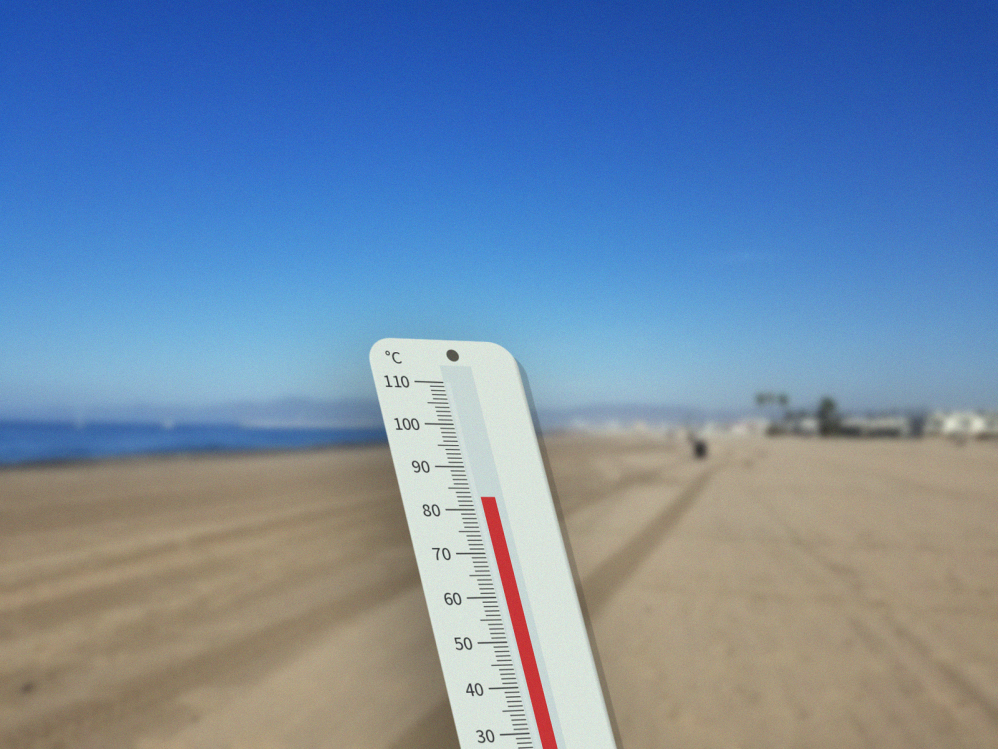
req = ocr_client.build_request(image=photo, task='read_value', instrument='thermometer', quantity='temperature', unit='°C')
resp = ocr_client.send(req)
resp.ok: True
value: 83 °C
